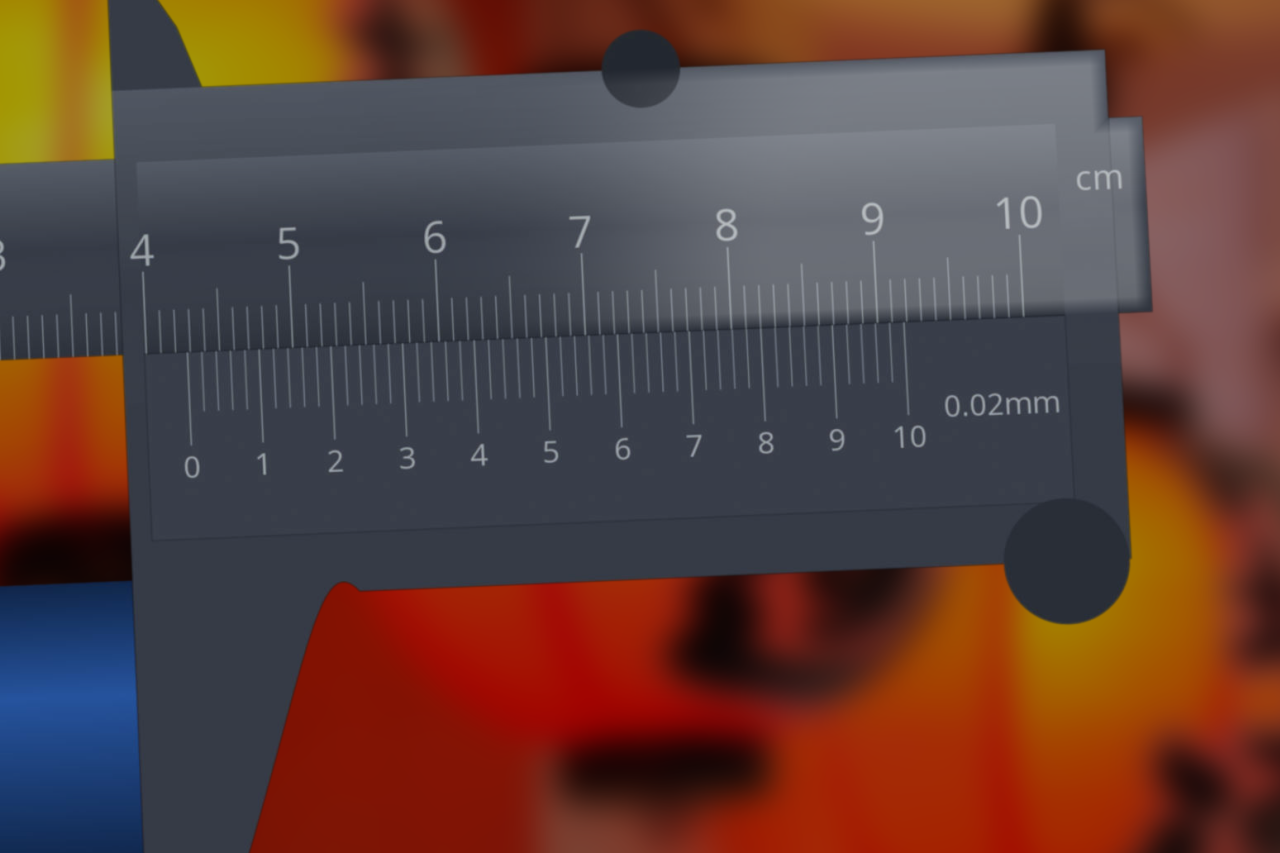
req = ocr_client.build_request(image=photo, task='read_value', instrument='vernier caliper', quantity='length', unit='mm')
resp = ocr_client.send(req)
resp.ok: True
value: 42.8 mm
